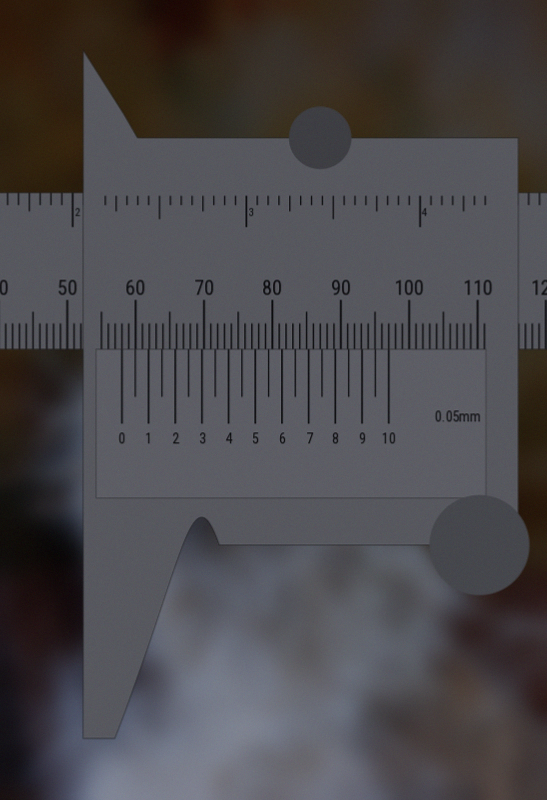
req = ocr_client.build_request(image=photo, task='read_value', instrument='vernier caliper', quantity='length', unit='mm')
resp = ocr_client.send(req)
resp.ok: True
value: 58.0 mm
